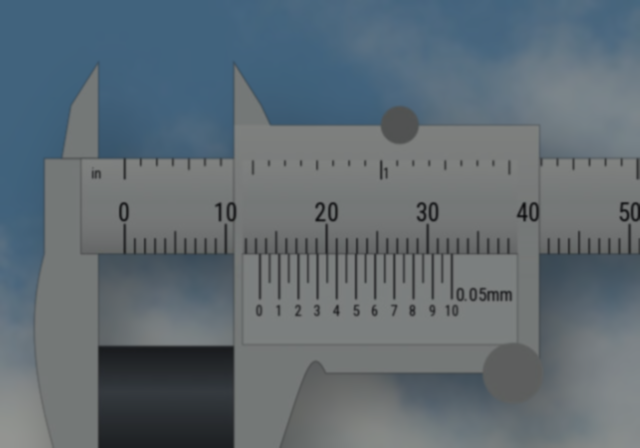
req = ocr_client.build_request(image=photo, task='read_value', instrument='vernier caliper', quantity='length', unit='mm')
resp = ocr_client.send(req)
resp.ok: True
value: 13.4 mm
